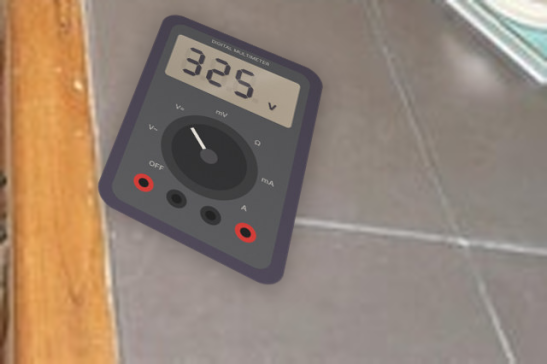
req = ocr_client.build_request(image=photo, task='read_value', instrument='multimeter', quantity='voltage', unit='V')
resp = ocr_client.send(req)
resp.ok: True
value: 325 V
